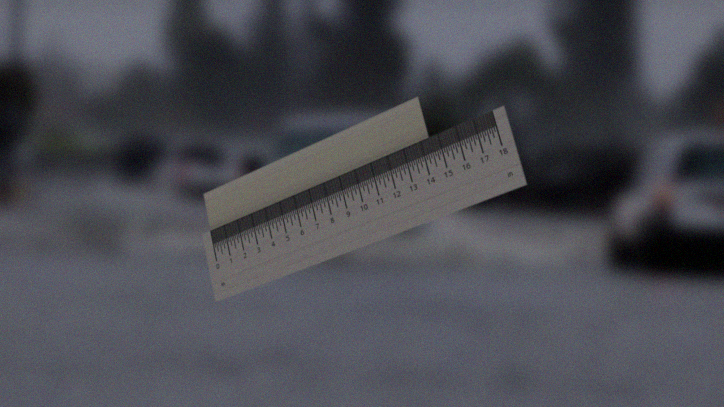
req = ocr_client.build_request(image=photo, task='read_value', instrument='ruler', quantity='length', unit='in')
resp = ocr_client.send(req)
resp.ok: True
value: 14.5 in
